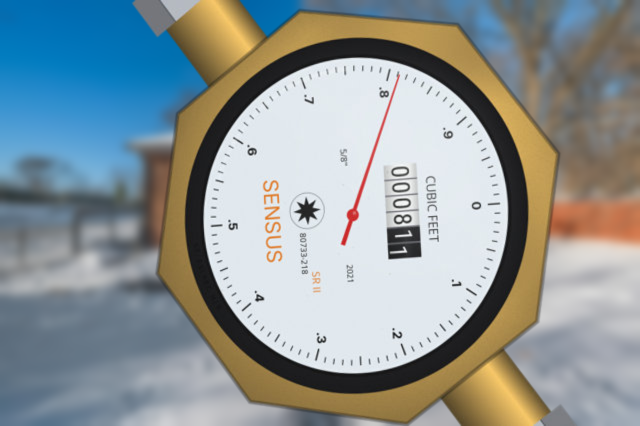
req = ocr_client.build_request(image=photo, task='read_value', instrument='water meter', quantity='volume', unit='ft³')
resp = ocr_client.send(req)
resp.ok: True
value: 810.81 ft³
